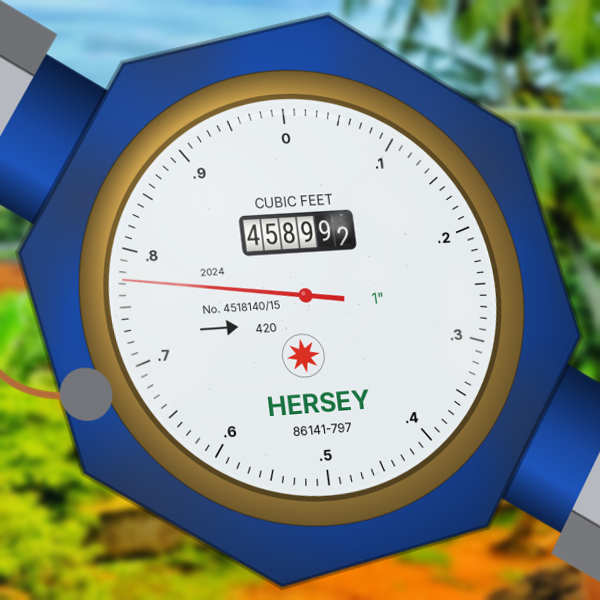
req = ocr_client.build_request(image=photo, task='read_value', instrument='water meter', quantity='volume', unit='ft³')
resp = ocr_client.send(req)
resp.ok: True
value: 458991.77 ft³
